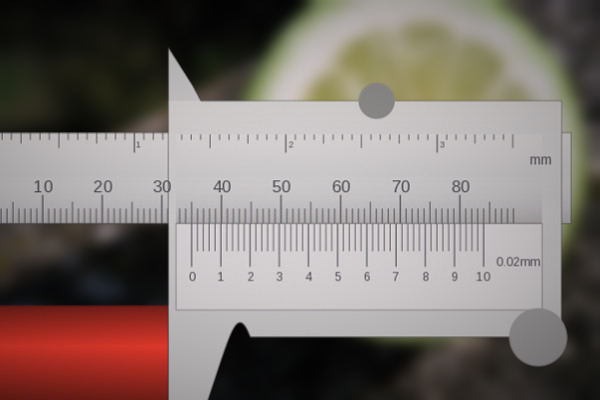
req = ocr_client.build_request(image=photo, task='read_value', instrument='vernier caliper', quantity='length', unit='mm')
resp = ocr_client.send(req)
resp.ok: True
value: 35.0 mm
